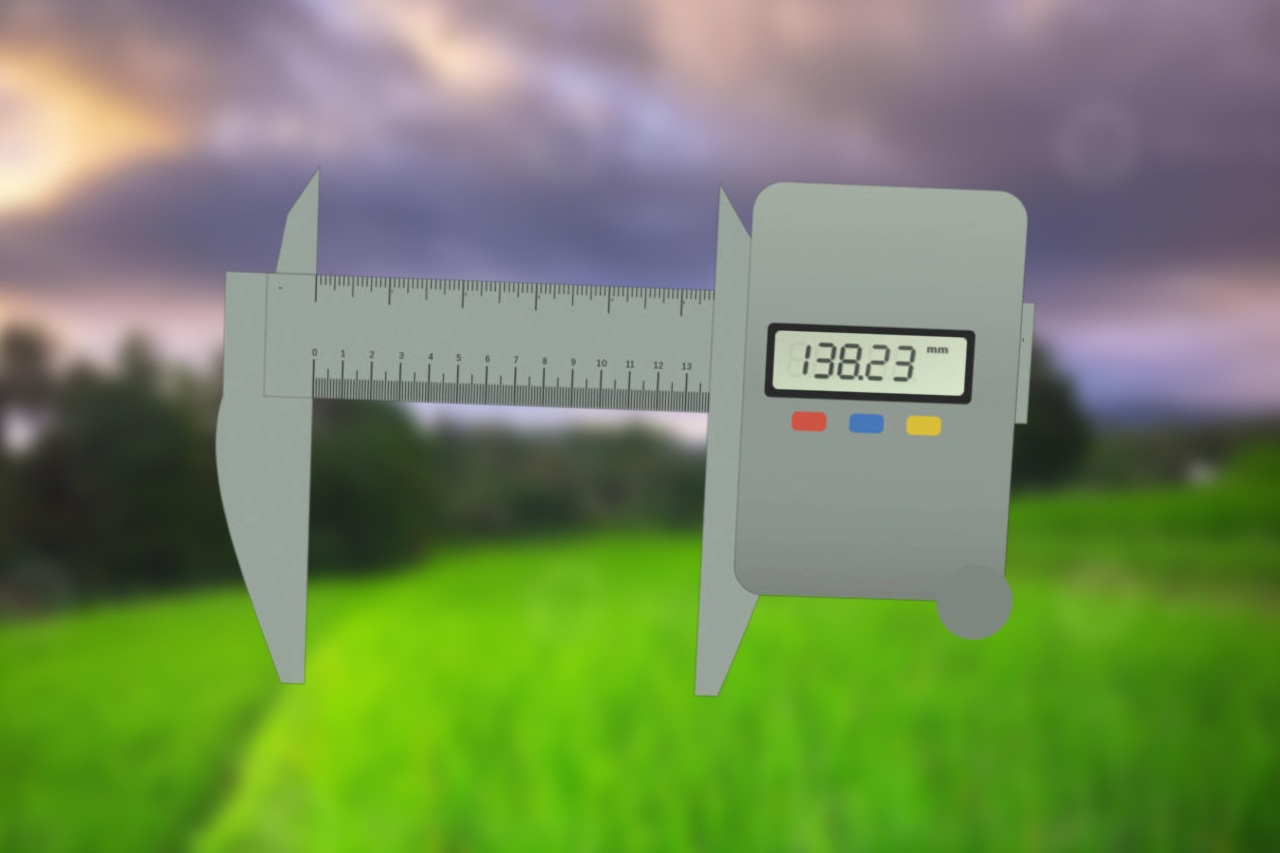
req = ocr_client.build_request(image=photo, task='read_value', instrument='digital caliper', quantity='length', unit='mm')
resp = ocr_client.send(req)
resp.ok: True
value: 138.23 mm
